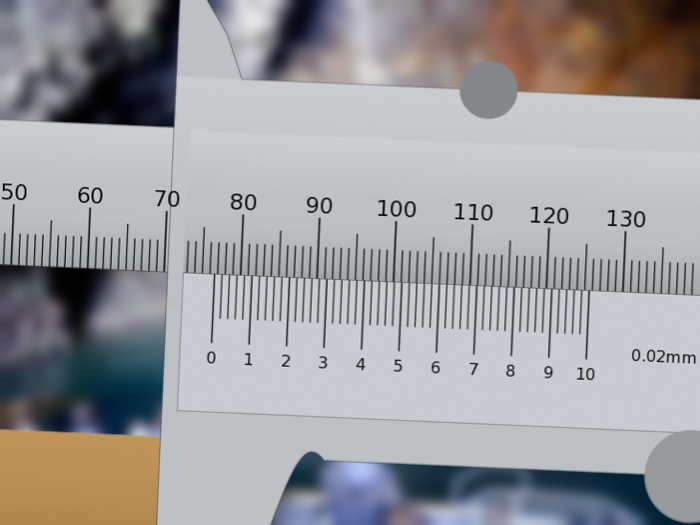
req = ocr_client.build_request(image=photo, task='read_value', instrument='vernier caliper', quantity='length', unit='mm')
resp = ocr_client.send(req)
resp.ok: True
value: 76.6 mm
